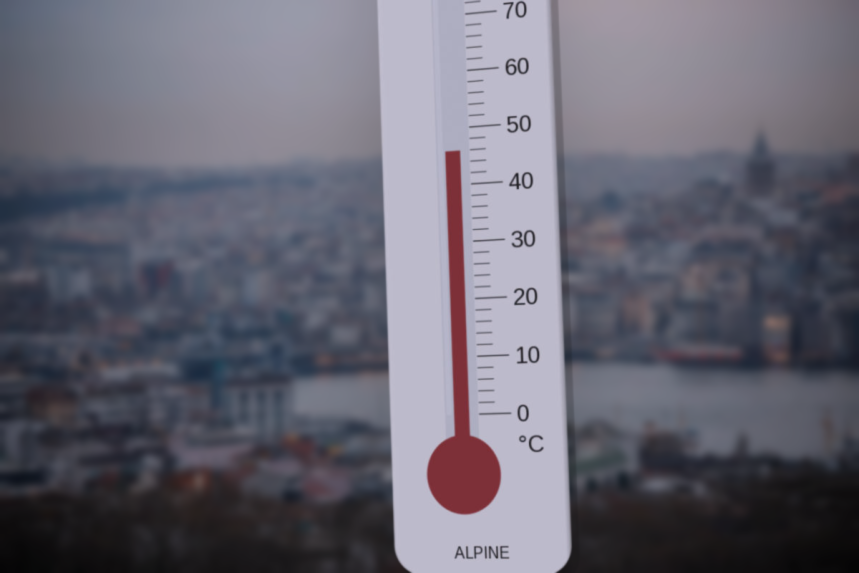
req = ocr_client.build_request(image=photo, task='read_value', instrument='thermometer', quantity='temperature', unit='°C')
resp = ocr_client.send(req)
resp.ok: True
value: 46 °C
